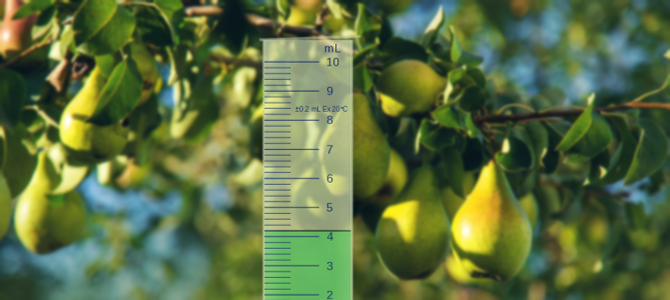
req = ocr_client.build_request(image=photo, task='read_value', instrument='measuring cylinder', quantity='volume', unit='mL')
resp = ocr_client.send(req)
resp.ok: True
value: 4.2 mL
